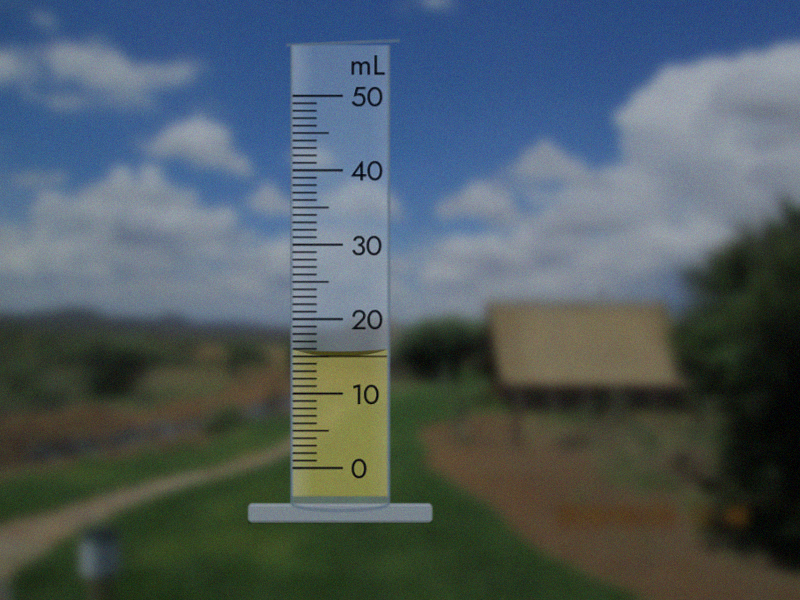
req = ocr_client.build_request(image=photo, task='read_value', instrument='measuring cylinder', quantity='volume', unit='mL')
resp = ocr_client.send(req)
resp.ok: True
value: 15 mL
